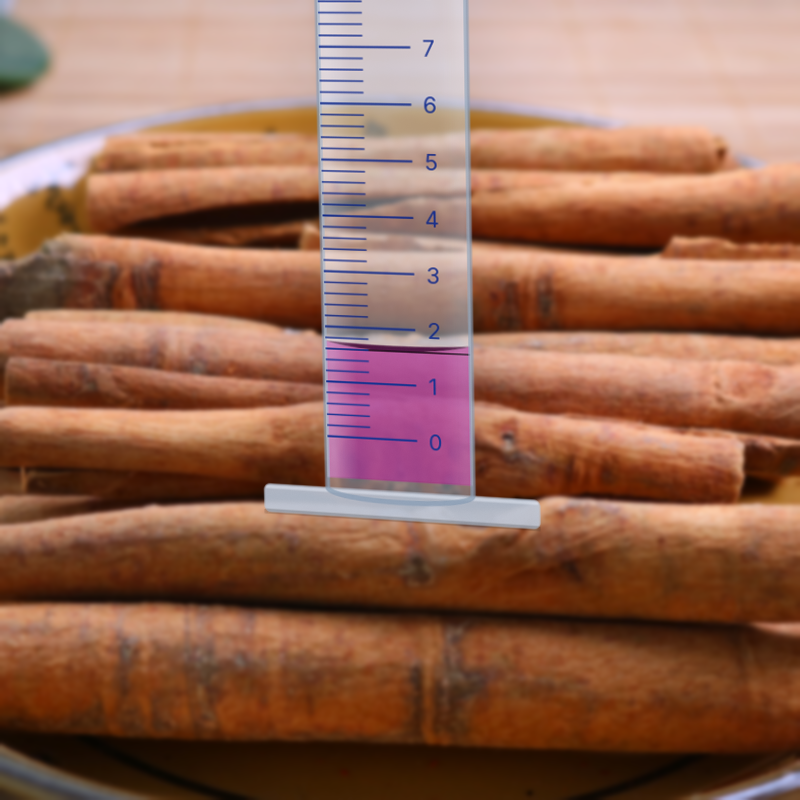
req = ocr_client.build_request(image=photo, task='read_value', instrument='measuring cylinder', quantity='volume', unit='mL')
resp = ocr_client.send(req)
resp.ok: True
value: 1.6 mL
